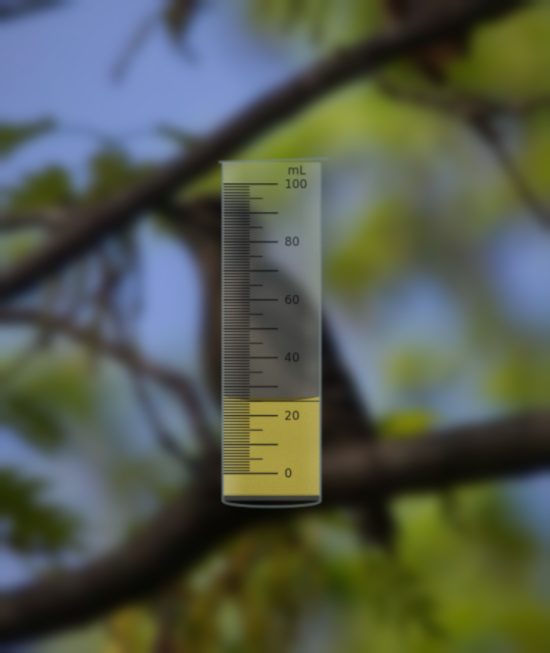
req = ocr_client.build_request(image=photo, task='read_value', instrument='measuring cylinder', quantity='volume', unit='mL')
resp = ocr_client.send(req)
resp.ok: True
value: 25 mL
